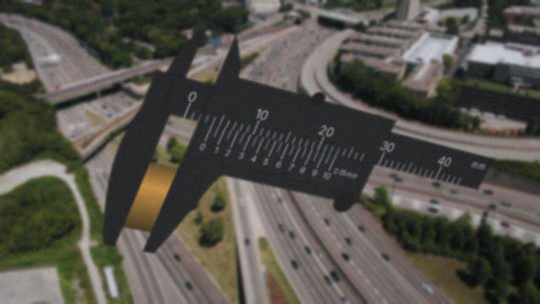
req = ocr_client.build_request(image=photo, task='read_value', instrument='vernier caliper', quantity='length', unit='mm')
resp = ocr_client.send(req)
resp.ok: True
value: 4.0 mm
